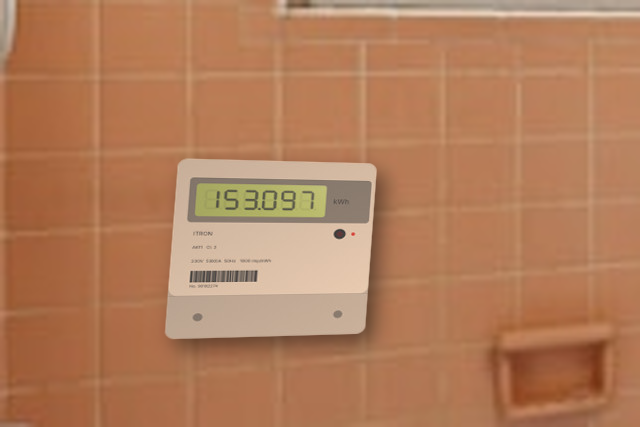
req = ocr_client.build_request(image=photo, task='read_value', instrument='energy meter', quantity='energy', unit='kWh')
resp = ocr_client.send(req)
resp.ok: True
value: 153.097 kWh
